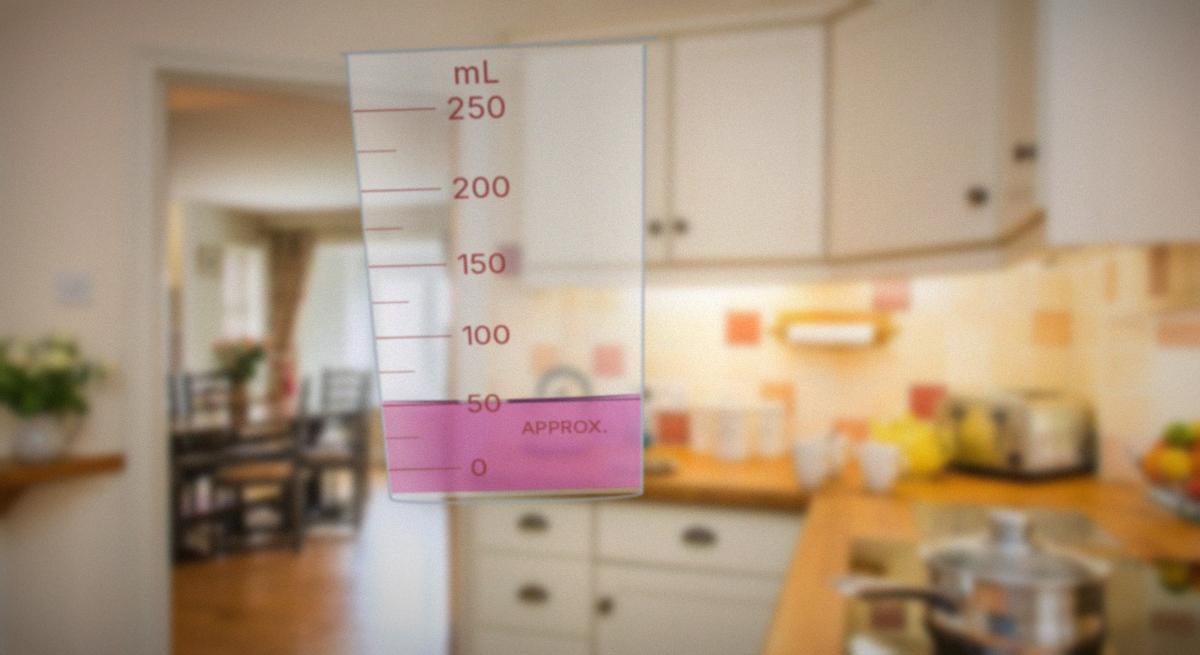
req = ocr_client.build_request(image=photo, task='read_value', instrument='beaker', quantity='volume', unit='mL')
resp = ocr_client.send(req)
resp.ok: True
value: 50 mL
